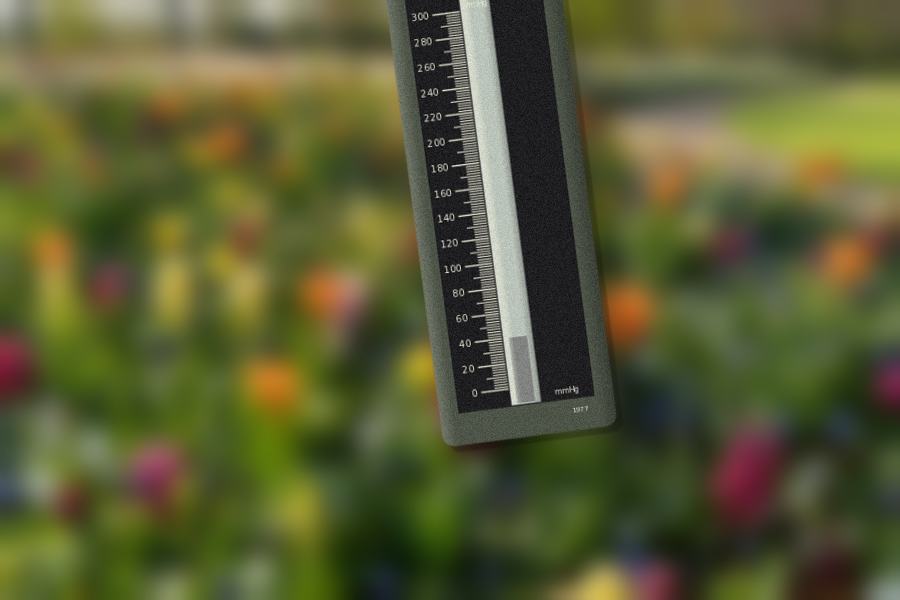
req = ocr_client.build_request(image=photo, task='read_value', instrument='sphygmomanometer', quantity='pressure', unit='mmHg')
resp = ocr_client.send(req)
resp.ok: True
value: 40 mmHg
